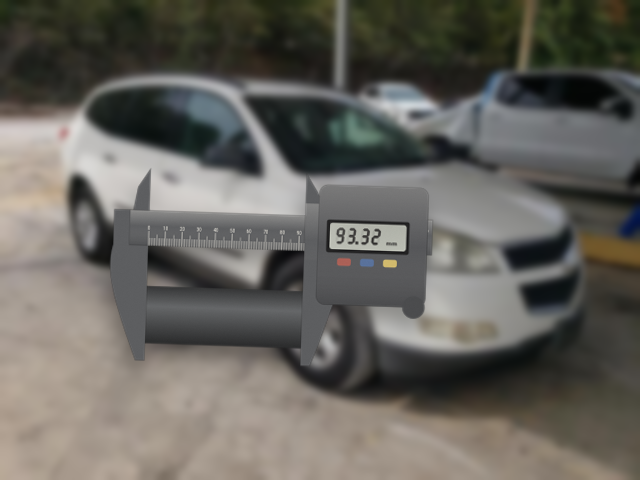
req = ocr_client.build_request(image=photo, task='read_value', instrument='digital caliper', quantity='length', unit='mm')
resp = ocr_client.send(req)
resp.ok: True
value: 93.32 mm
